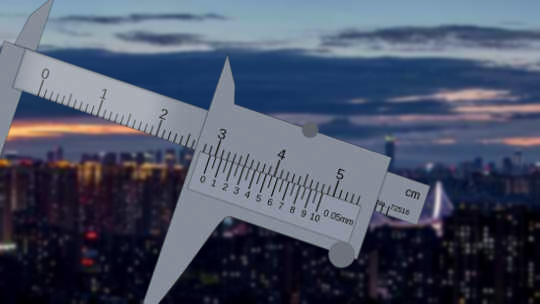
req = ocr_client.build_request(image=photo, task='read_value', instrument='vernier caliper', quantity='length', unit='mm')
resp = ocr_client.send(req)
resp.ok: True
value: 29.2 mm
